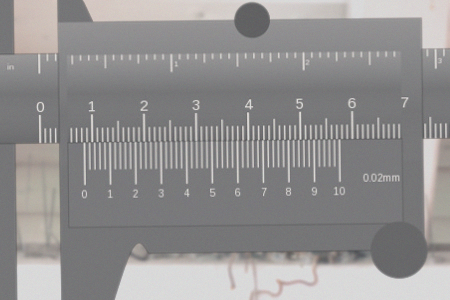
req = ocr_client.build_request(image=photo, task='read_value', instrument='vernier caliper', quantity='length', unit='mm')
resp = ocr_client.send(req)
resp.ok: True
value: 8.5 mm
